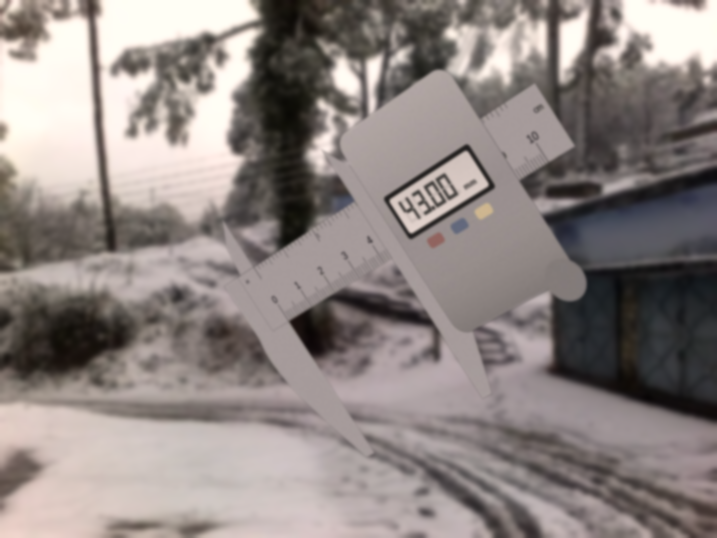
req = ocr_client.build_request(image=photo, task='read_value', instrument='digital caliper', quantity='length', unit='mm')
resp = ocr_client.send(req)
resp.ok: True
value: 43.00 mm
